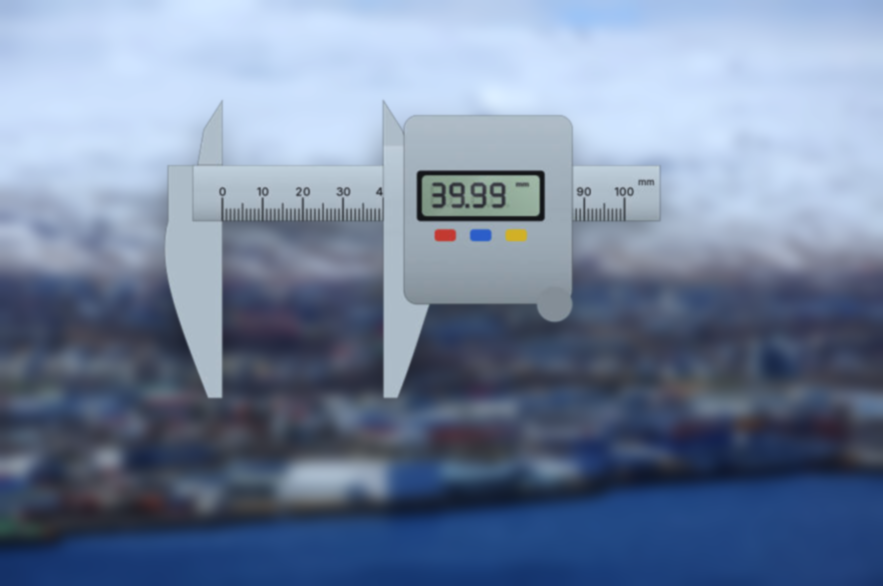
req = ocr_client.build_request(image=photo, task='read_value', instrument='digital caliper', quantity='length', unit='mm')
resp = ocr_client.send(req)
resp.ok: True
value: 39.99 mm
